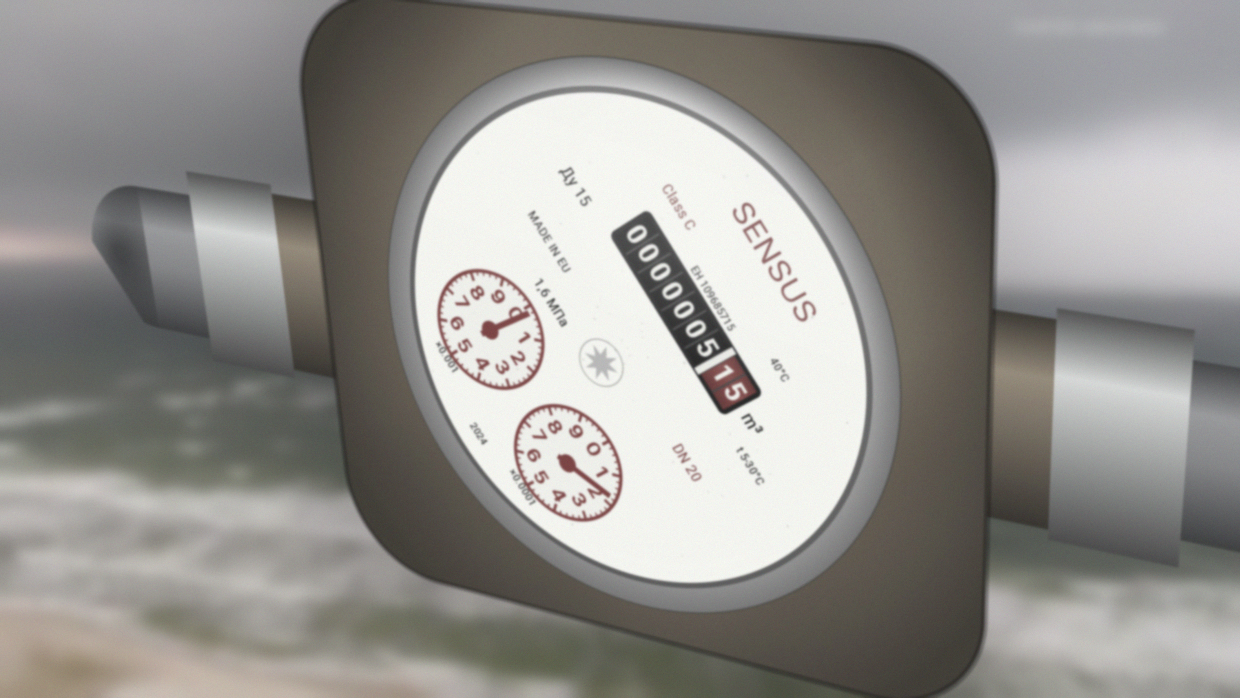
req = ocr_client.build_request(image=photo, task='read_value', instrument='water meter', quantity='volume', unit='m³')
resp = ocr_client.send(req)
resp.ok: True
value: 5.1501 m³
